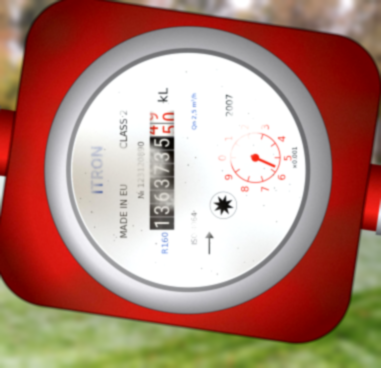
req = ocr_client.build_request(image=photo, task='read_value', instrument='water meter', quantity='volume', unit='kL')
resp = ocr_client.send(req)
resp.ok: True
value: 1363735.495 kL
